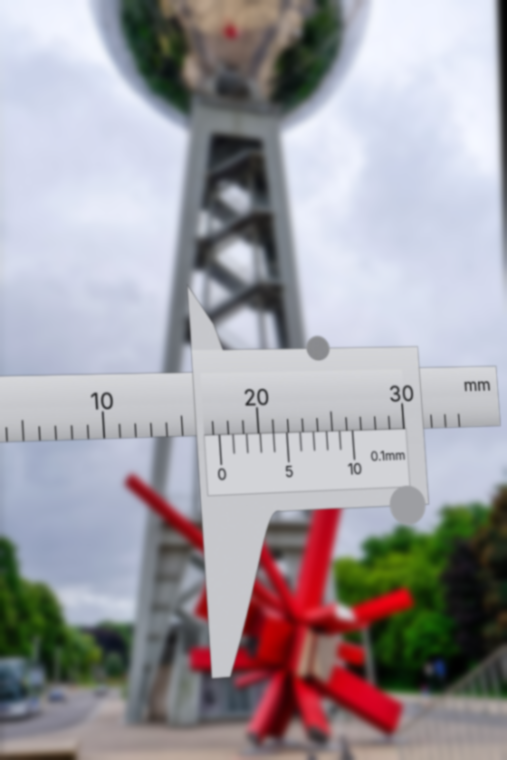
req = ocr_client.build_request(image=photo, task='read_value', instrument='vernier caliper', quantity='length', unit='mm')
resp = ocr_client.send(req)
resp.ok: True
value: 17.4 mm
